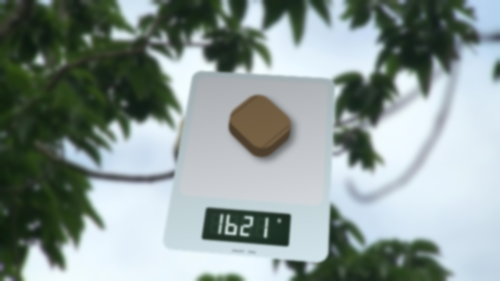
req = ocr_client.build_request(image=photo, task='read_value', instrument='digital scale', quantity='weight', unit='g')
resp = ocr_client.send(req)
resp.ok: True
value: 1621 g
